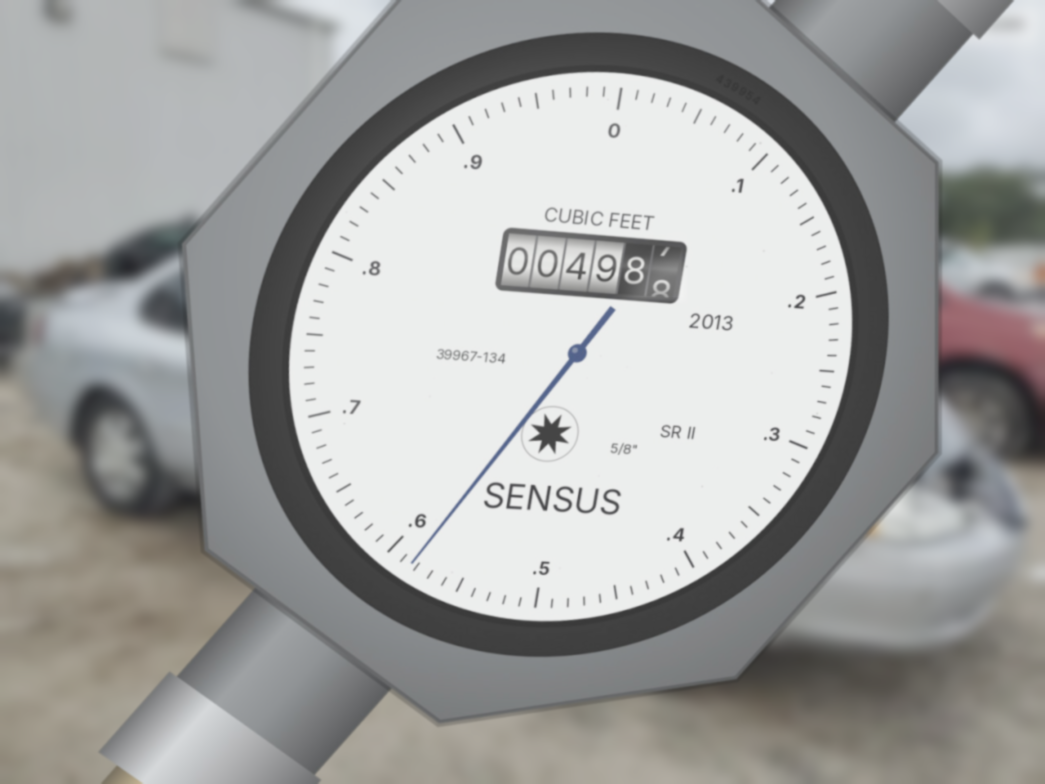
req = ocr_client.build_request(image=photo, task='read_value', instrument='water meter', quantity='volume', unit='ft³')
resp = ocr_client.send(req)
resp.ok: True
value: 4987.58 ft³
